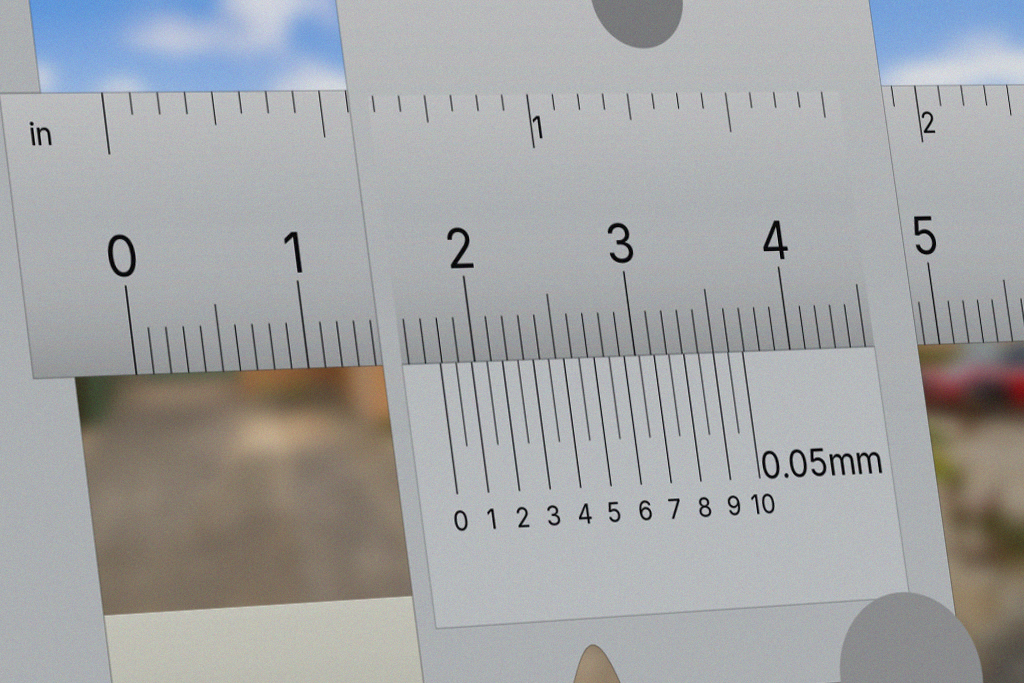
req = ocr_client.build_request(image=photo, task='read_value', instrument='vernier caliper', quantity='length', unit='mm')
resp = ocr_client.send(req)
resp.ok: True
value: 17.9 mm
